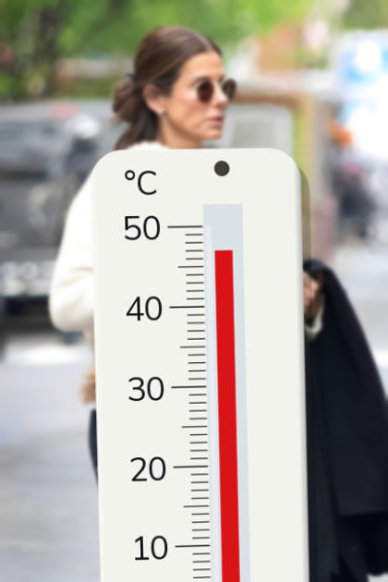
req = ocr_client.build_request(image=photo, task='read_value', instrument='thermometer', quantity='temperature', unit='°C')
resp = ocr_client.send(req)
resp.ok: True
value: 47 °C
